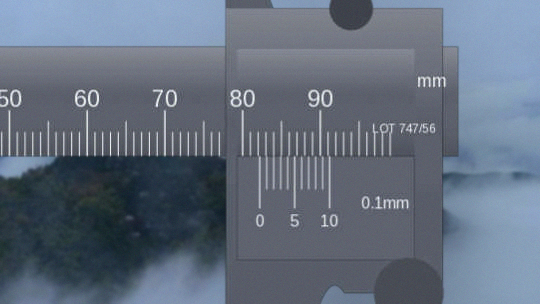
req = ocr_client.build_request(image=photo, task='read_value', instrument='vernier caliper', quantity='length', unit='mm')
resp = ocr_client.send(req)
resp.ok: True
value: 82.2 mm
